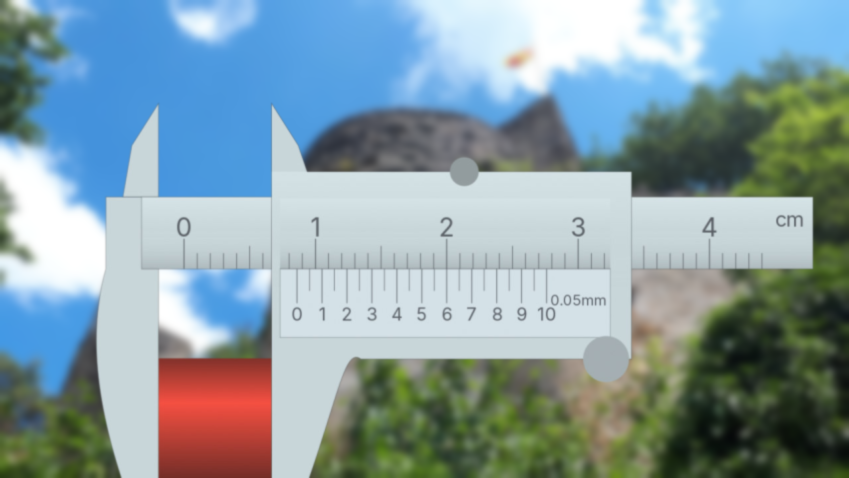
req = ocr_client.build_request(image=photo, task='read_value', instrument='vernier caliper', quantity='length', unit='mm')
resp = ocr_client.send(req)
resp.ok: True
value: 8.6 mm
